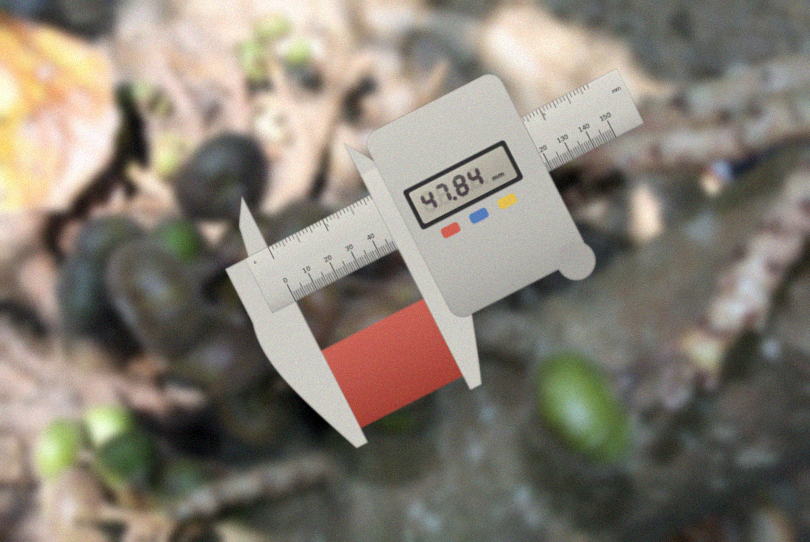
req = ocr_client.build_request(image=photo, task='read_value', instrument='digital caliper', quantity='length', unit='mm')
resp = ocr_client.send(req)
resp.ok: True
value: 47.84 mm
